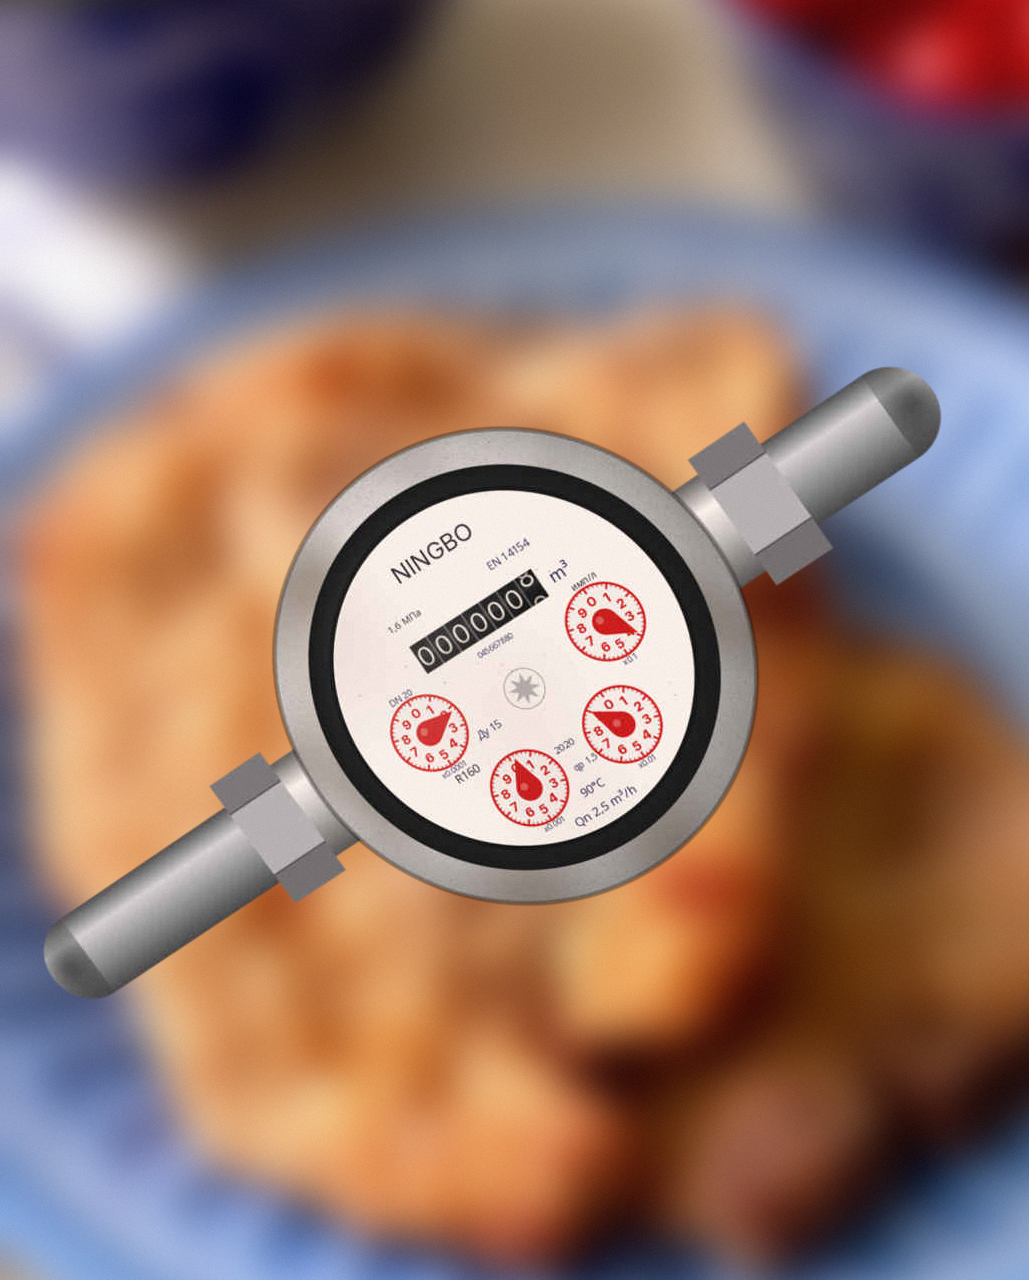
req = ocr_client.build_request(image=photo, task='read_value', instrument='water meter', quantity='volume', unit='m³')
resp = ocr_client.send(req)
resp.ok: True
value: 8.3902 m³
